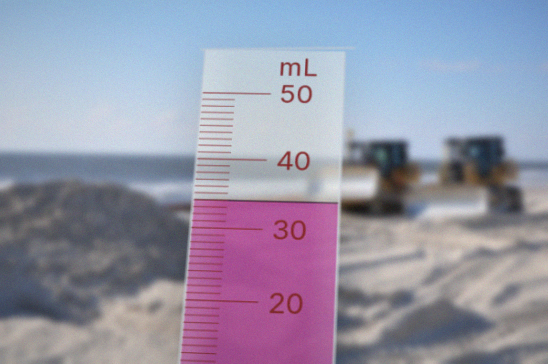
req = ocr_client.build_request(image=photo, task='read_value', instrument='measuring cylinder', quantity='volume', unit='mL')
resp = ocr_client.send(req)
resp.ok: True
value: 34 mL
